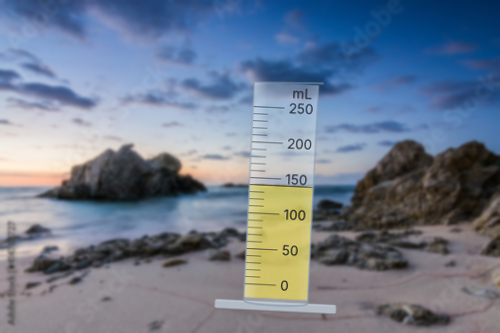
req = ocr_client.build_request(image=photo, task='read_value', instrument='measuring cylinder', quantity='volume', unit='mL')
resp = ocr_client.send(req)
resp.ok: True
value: 140 mL
